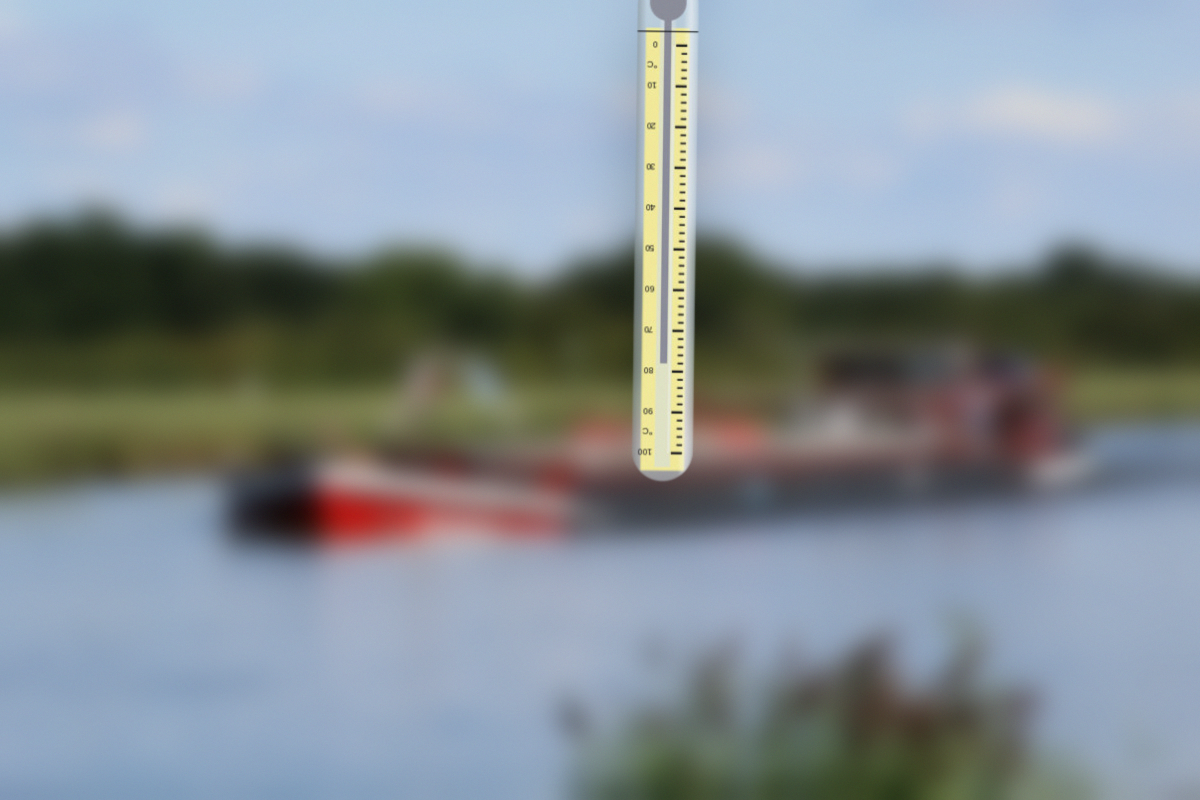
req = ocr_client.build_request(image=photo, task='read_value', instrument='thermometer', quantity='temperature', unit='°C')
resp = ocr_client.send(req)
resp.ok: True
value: 78 °C
